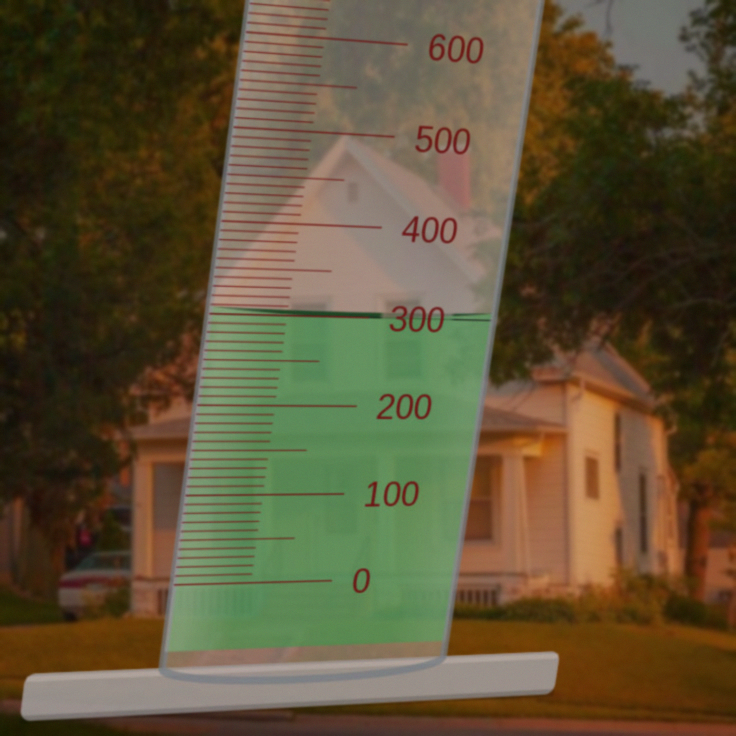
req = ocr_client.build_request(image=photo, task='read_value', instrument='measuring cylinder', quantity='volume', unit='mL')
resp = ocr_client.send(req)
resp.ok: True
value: 300 mL
